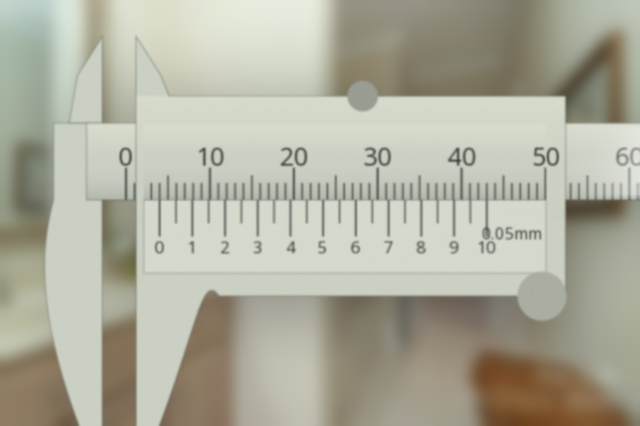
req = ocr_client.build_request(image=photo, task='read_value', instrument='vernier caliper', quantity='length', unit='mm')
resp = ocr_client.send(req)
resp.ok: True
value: 4.0 mm
